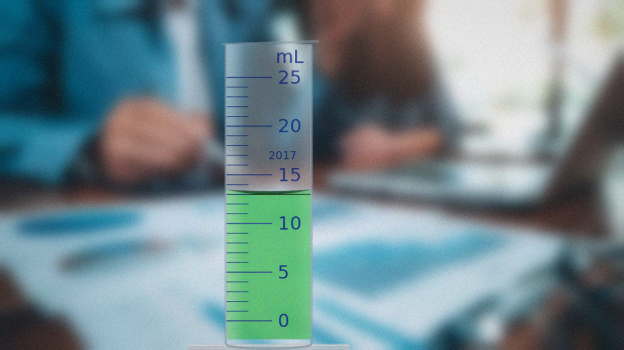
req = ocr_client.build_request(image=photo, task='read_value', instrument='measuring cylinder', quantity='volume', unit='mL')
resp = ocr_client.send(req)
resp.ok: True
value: 13 mL
